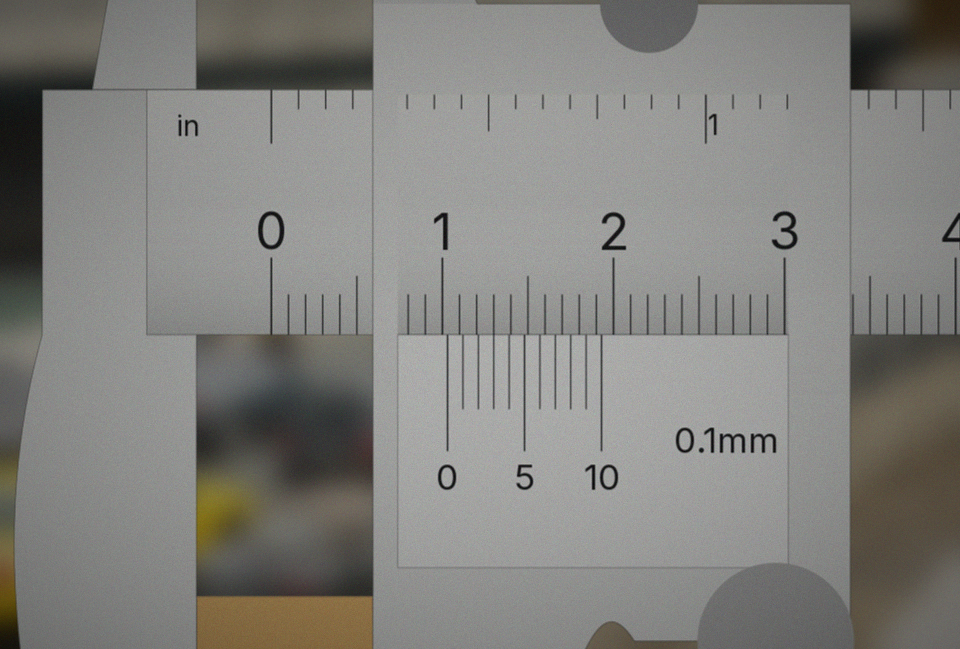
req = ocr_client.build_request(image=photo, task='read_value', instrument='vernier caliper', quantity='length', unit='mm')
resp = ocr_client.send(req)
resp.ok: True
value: 10.3 mm
